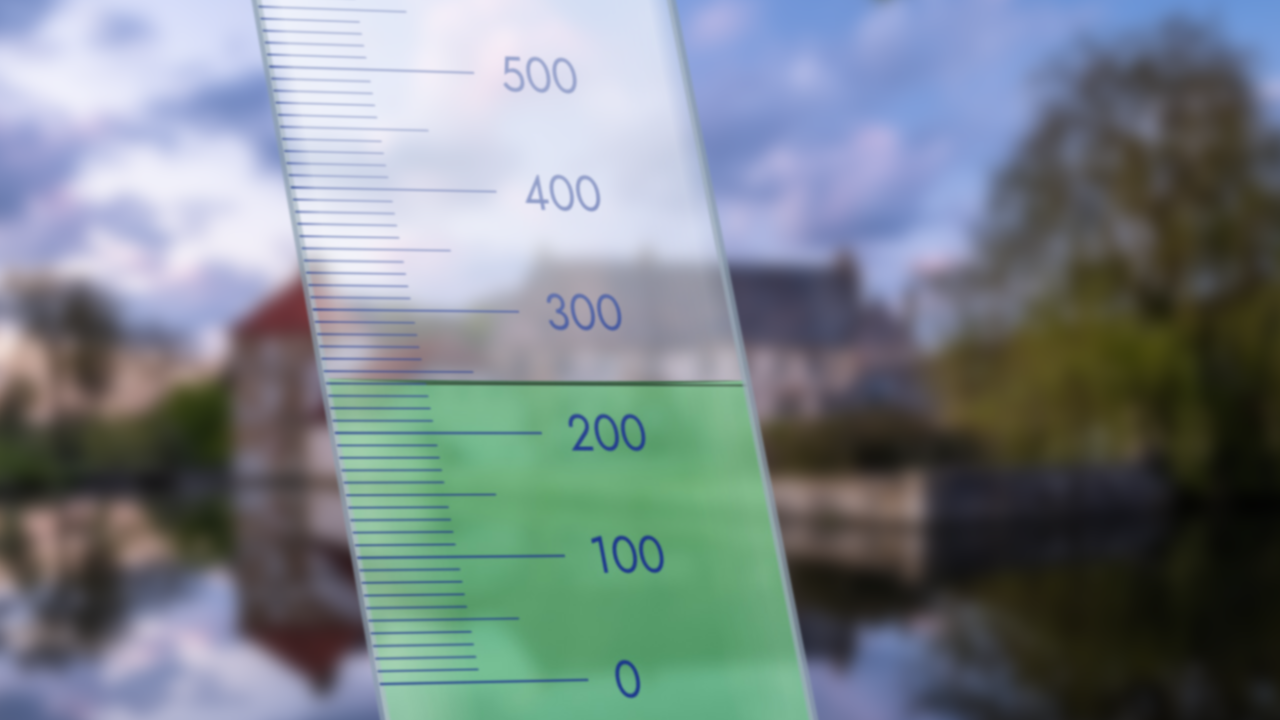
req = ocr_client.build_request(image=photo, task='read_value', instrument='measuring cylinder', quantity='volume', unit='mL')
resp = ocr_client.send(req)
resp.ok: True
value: 240 mL
